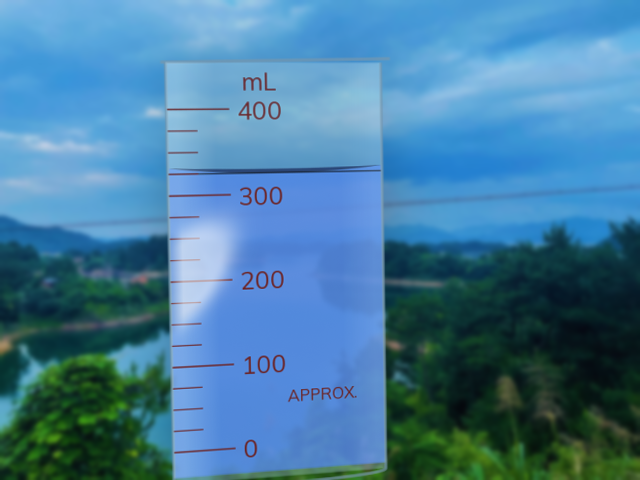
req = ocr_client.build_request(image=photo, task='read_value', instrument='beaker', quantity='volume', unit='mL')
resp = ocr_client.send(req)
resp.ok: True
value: 325 mL
